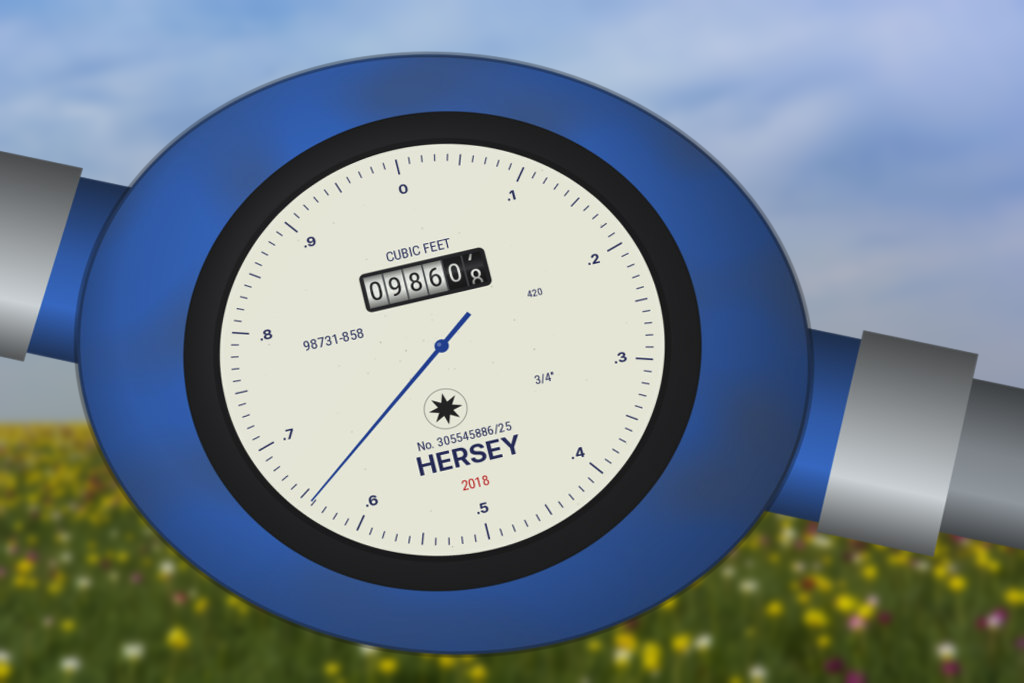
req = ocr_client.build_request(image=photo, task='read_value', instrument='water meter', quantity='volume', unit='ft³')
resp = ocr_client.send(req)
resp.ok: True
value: 98607.64 ft³
